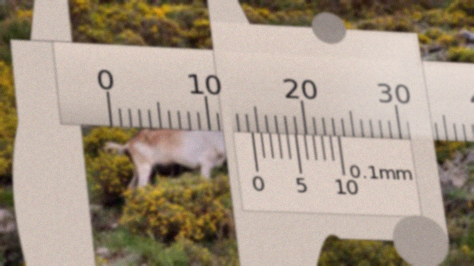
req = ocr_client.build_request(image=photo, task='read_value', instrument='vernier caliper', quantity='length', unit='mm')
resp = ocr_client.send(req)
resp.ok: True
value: 14.4 mm
